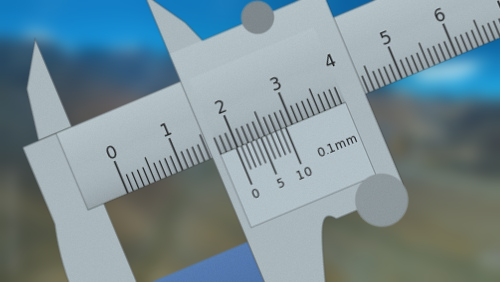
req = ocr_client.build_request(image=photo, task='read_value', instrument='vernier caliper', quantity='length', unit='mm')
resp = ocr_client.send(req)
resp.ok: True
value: 19.8 mm
